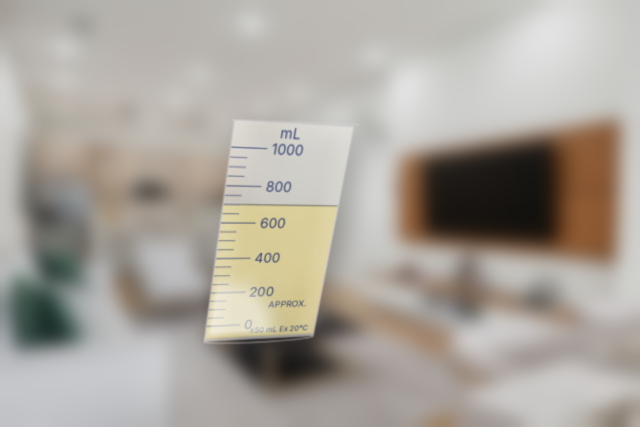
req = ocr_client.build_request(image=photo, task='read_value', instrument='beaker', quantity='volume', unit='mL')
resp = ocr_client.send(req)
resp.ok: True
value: 700 mL
